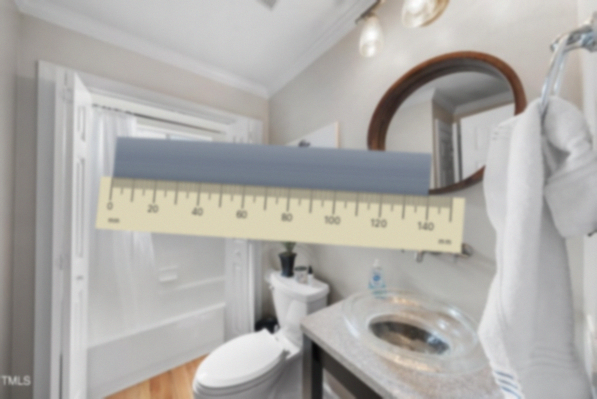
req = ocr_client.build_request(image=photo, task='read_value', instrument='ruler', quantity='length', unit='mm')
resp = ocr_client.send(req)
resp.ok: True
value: 140 mm
